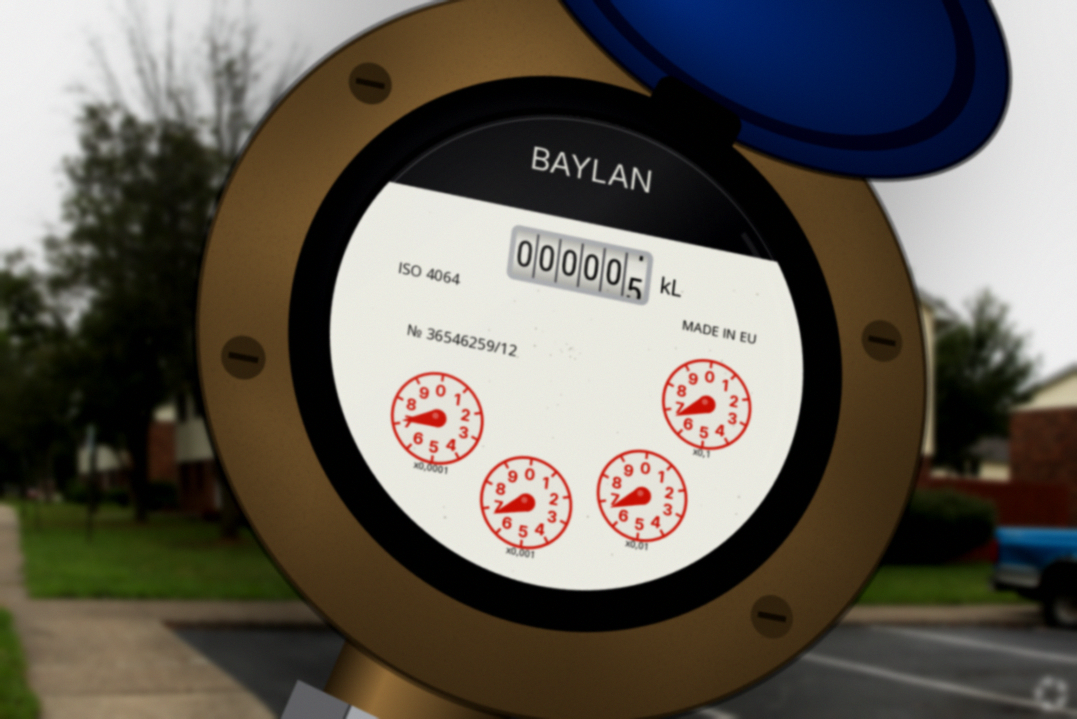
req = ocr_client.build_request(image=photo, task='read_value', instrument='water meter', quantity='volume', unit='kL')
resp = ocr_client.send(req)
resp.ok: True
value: 4.6667 kL
